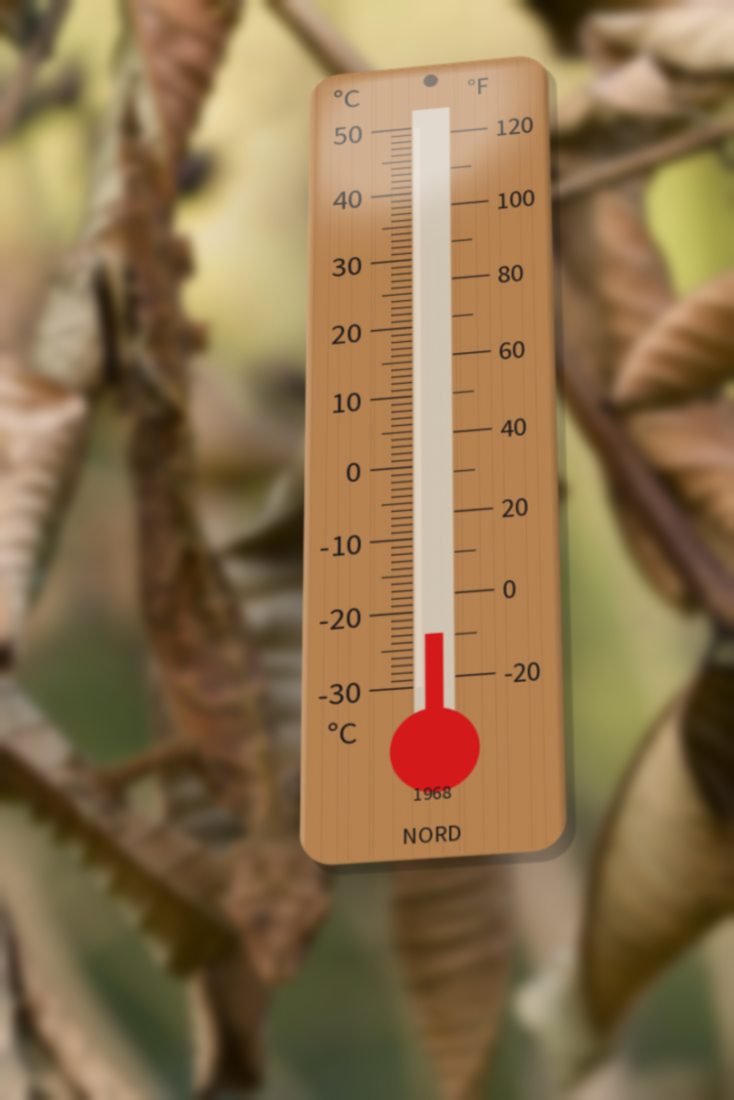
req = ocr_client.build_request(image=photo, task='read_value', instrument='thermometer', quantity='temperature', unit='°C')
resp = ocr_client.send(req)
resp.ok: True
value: -23 °C
